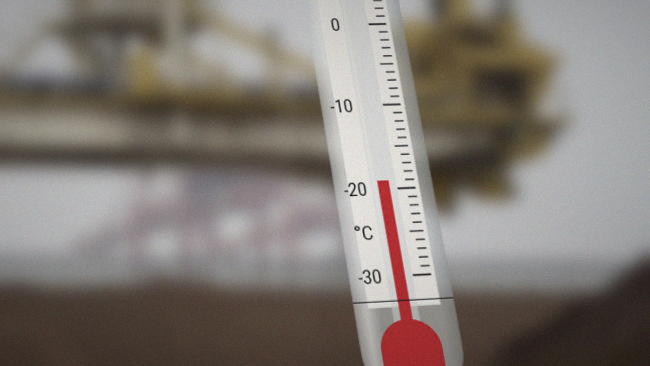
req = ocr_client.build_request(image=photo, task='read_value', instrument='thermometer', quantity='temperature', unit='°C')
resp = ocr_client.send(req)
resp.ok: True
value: -19 °C
